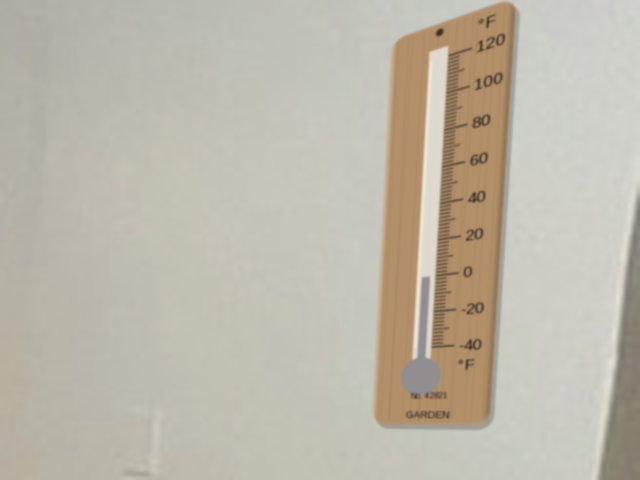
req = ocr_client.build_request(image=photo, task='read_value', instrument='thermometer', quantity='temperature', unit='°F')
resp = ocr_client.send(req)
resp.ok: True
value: 0 °F
